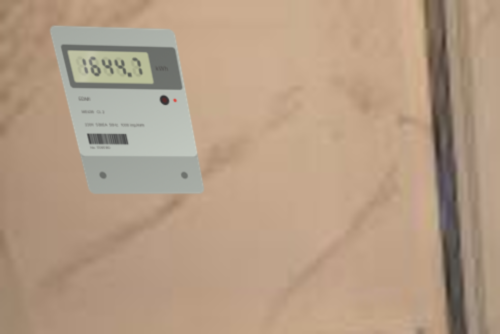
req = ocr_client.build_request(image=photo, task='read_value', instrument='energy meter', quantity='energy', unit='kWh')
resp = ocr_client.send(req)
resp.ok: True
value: 1644.7 kWh
